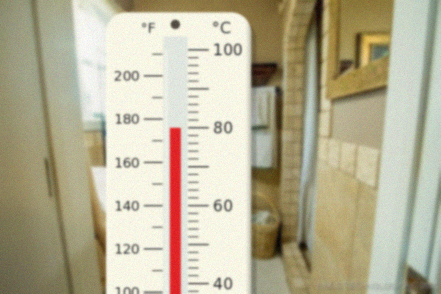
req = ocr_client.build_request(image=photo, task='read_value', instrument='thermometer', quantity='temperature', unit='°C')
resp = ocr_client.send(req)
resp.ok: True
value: 80 °C
